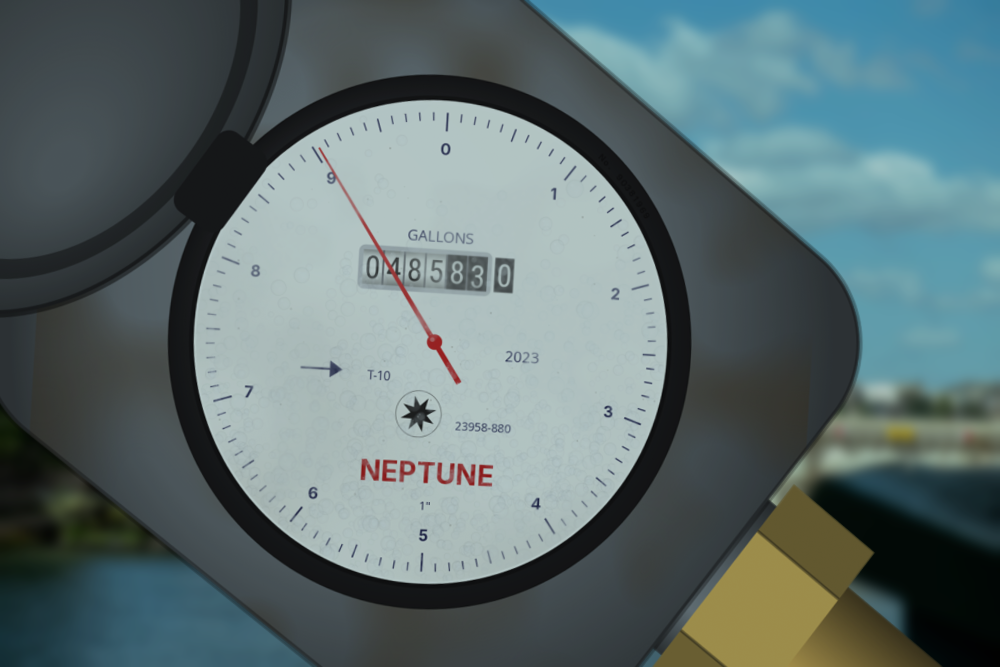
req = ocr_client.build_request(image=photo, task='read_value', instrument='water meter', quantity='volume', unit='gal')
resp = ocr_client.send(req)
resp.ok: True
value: 485829.0 gal
